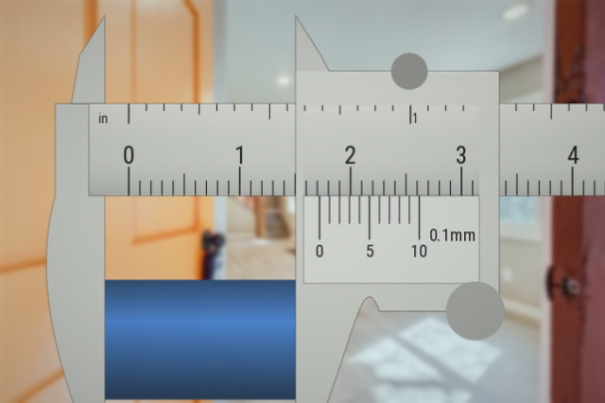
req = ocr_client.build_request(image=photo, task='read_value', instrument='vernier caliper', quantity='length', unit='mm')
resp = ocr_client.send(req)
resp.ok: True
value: 17.2 mm
